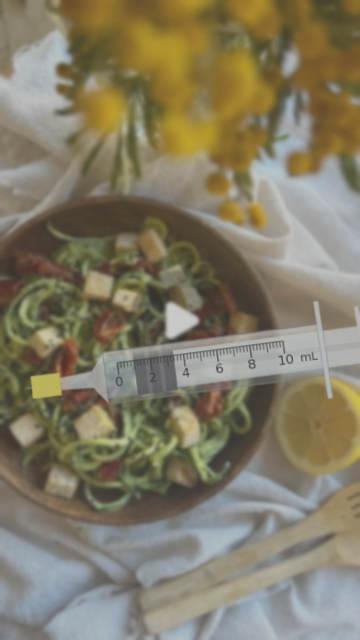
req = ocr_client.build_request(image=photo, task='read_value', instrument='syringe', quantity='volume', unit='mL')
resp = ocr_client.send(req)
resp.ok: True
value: 1 mL
